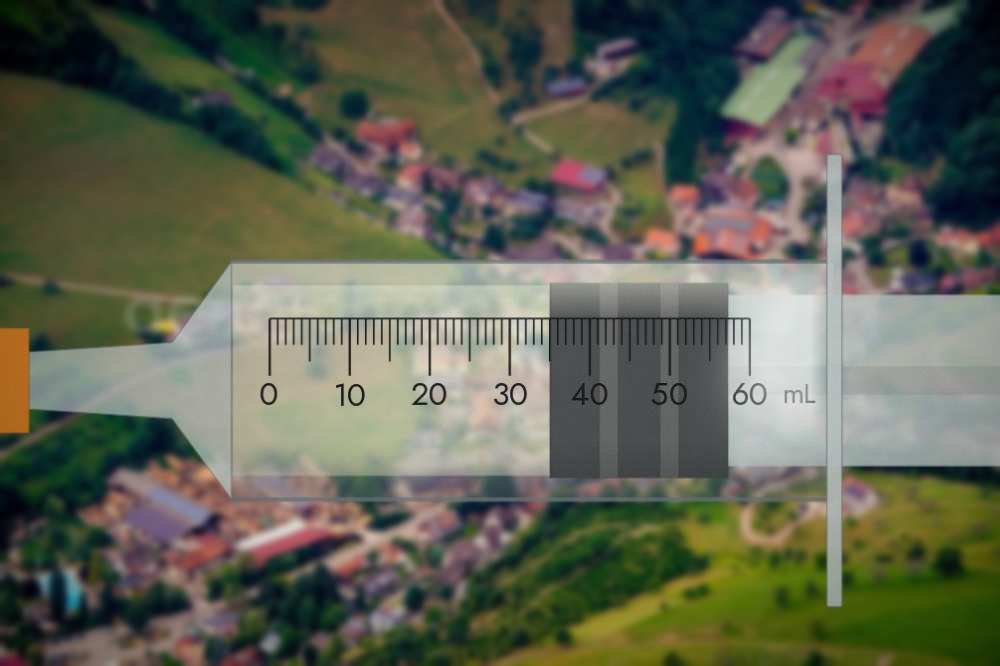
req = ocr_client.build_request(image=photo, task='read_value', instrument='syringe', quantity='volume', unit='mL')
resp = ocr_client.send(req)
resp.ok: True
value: 35 mL
